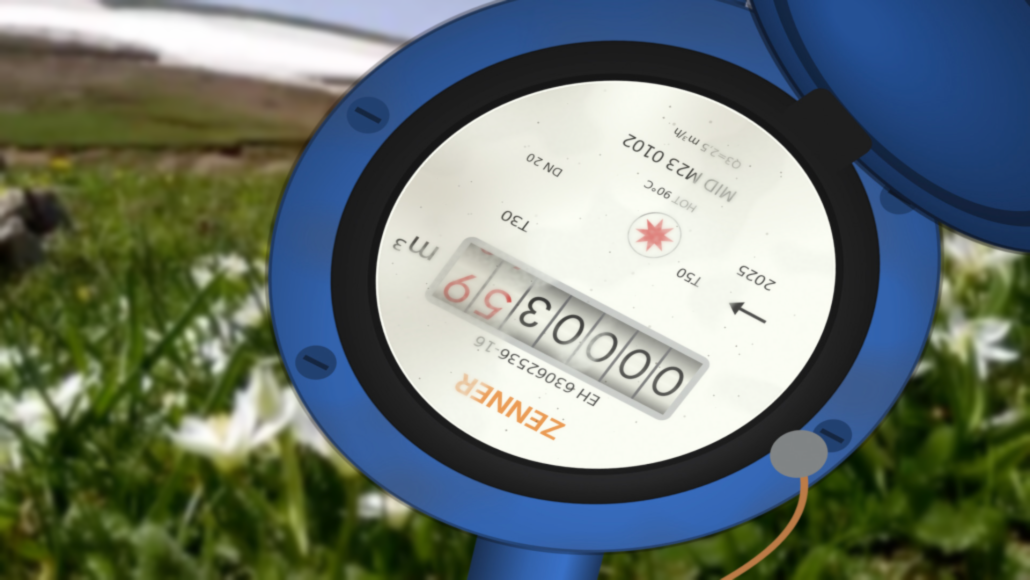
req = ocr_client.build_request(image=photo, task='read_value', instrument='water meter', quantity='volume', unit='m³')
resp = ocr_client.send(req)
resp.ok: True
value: 3.59 m³
